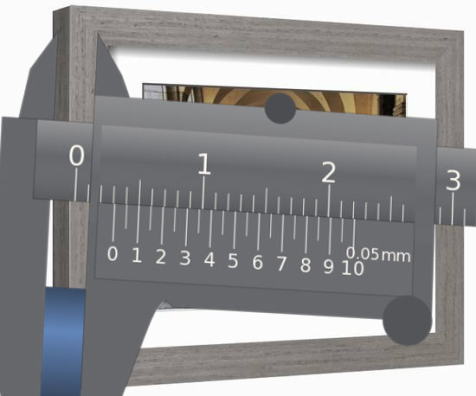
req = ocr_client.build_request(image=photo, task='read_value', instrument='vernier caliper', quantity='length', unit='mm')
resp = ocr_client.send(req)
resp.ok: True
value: 3.1 mm
